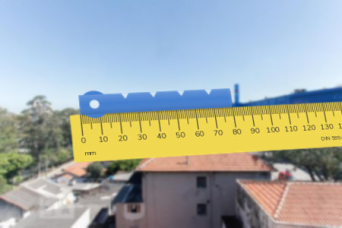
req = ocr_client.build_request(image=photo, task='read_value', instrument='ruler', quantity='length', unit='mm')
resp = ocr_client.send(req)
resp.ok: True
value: 80 mm
